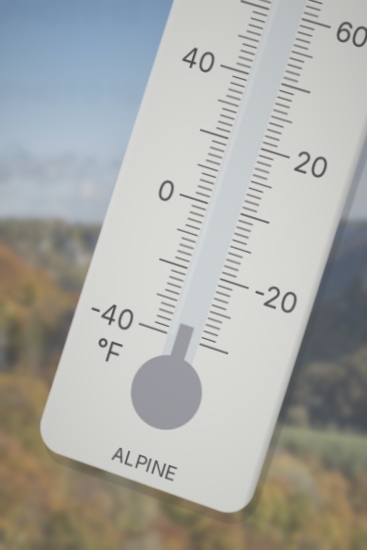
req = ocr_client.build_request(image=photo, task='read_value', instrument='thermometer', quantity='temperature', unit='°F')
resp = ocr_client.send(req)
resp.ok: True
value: -36 °F
